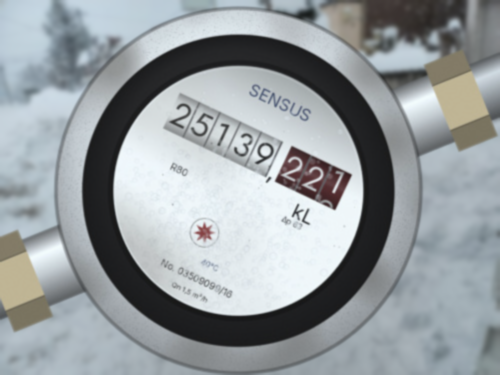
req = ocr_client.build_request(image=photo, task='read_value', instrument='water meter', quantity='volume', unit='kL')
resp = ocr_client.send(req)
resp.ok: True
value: 25139.221 kL
